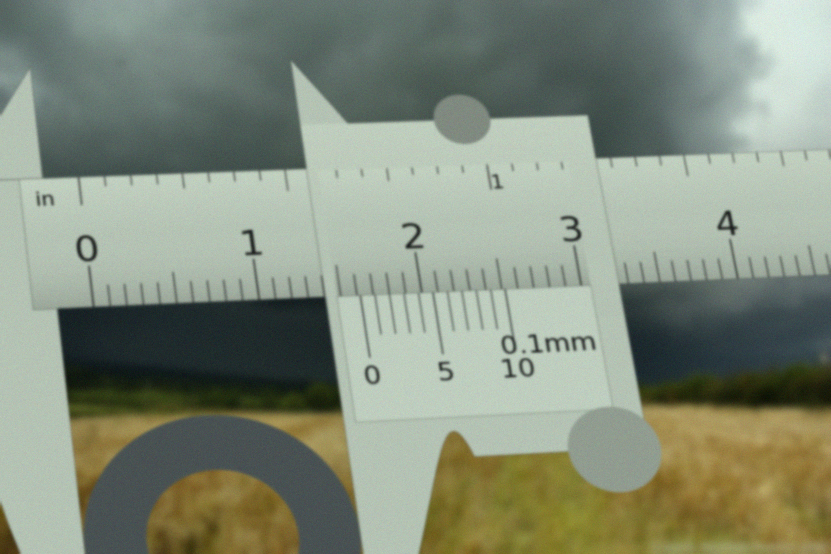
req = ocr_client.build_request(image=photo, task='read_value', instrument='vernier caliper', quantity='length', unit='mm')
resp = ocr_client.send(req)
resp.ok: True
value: 16.2 mm
